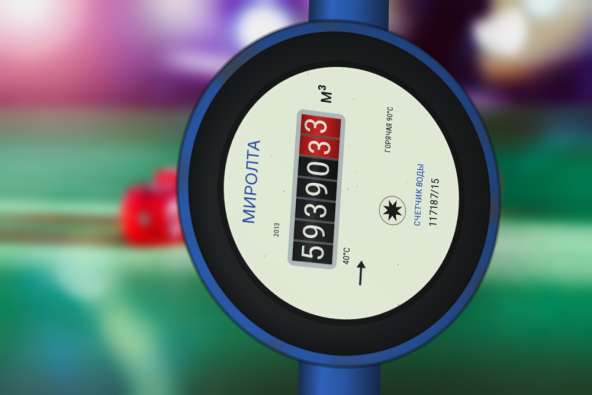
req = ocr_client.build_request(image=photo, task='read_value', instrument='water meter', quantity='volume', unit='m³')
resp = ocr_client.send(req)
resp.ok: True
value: 59390.33 m³
